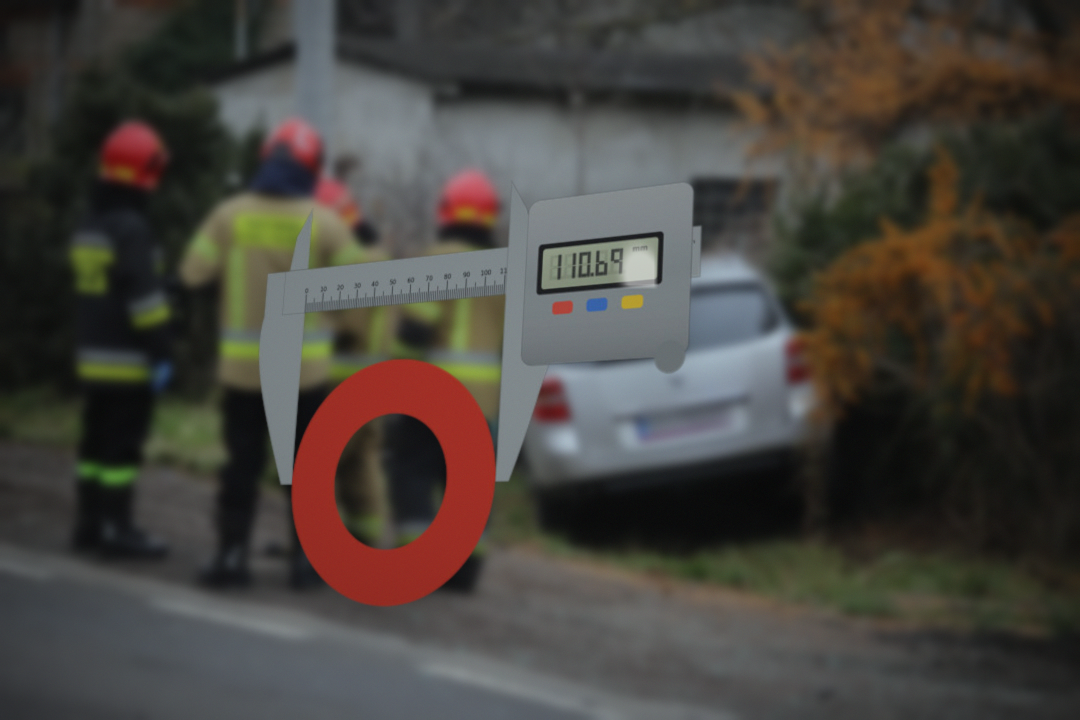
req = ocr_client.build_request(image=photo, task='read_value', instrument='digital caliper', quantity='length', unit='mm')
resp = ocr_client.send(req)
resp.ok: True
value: 110.69 mm
